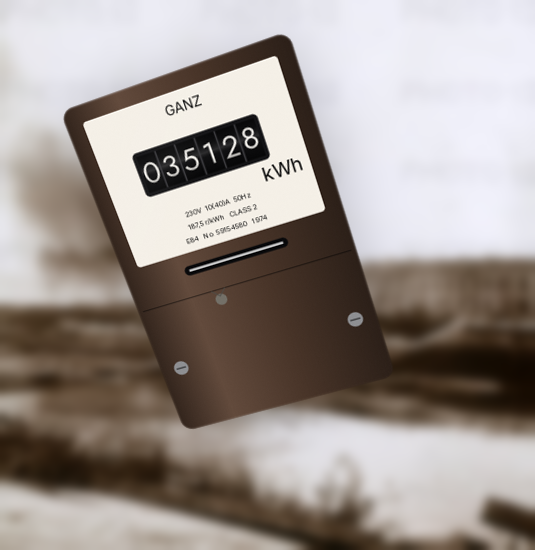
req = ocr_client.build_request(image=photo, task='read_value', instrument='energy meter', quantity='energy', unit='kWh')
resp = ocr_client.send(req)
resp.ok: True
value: 35128 kWh
